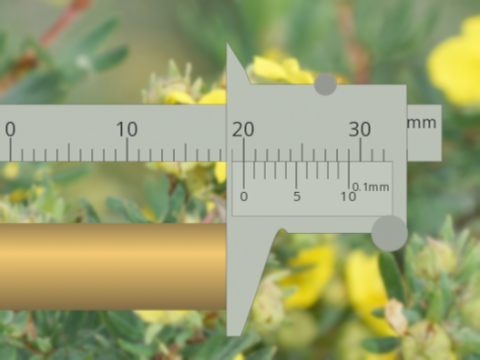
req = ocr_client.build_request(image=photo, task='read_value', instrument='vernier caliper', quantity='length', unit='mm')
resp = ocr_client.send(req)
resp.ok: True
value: 20.0 mm
